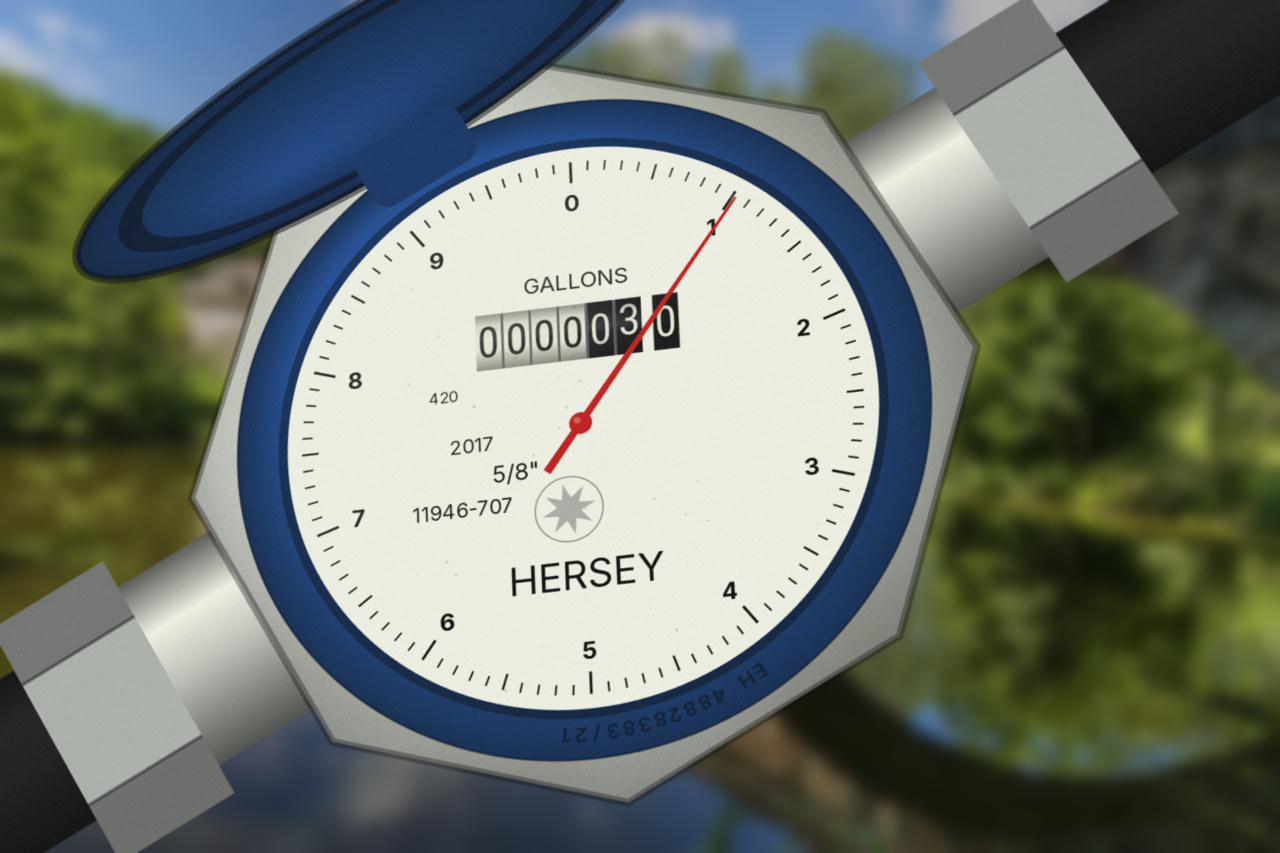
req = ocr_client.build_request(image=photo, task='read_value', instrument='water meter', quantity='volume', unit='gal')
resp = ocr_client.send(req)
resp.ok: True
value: 31.0 gal
